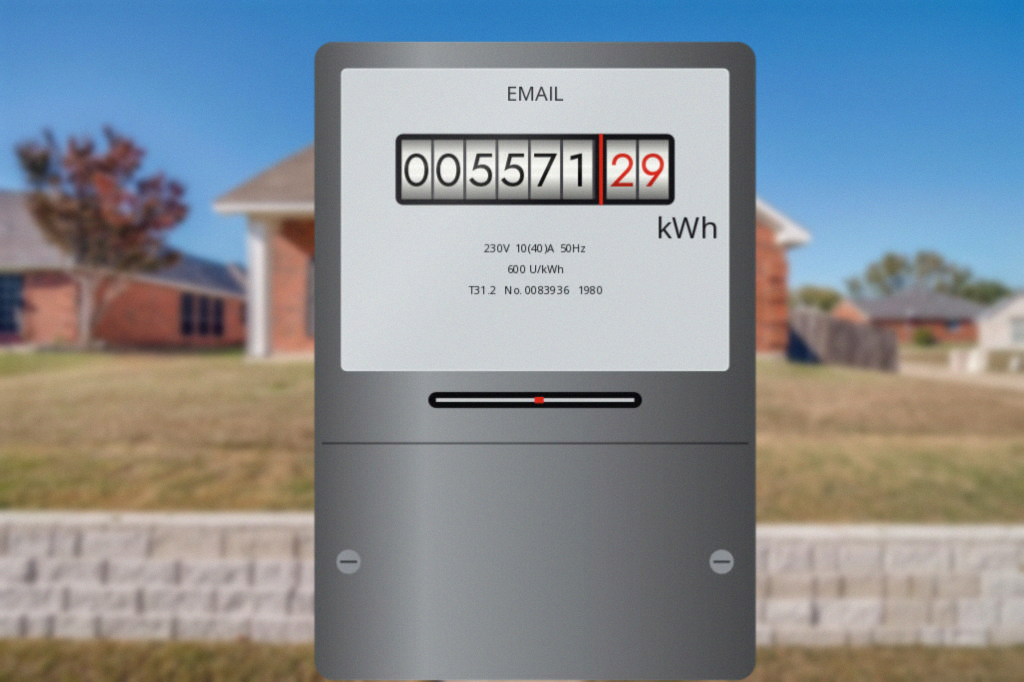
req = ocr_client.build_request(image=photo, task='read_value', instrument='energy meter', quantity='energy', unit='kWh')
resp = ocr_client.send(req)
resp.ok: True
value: 5571.29 kWh
